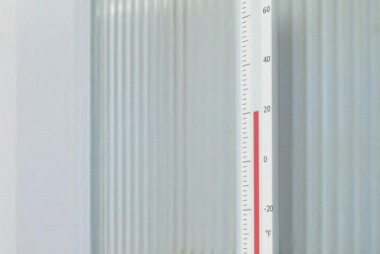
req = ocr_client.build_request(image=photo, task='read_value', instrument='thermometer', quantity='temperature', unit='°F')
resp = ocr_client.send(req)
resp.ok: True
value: 20 °F
